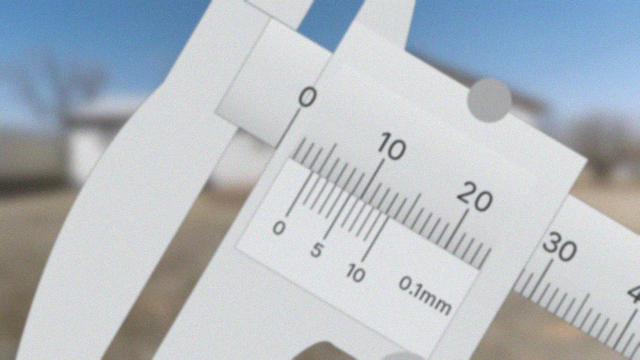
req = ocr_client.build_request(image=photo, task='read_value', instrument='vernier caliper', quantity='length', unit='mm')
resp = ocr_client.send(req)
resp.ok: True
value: 4.4 mm
